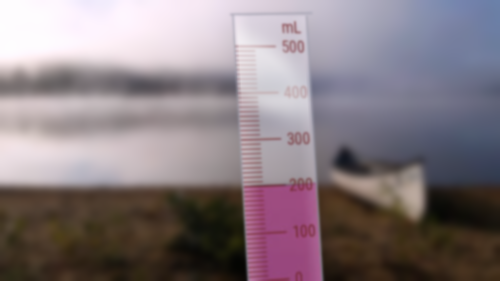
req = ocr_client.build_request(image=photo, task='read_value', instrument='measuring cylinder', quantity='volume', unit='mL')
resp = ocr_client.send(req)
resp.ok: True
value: 200 mL
